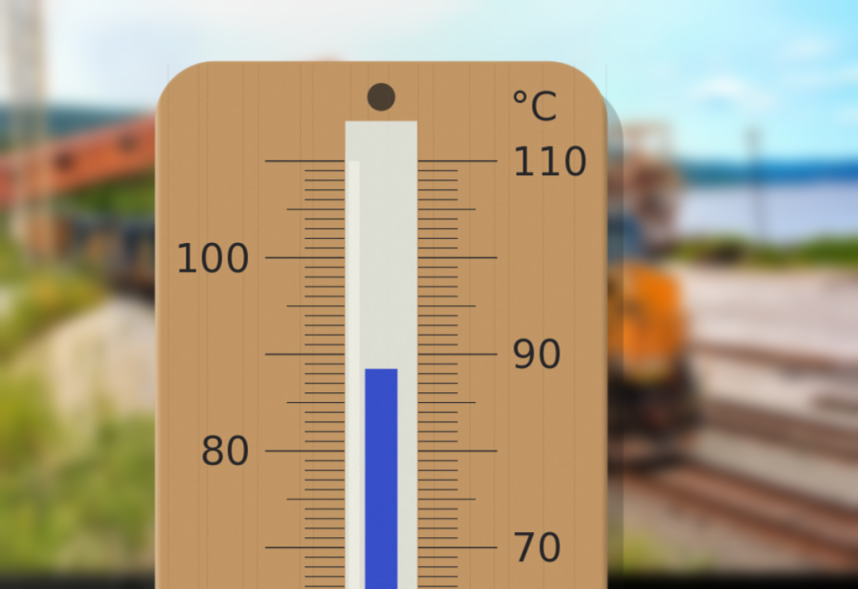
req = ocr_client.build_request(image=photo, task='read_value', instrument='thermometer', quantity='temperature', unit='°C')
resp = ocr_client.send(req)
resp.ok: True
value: 88.5 °C
